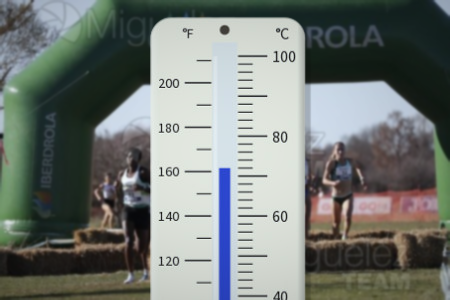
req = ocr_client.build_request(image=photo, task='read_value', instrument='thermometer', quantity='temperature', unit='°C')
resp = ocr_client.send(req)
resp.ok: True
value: 72 °C
